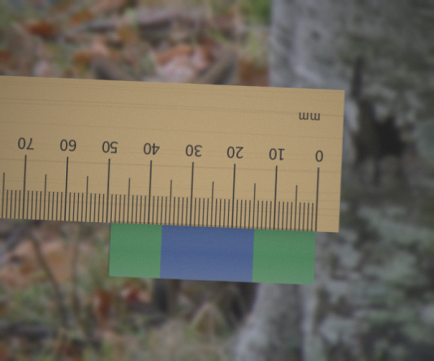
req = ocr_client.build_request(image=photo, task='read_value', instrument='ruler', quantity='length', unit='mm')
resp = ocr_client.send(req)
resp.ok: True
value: 49 mm
